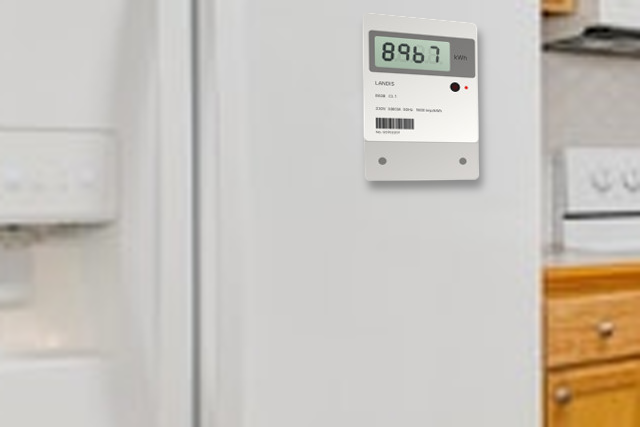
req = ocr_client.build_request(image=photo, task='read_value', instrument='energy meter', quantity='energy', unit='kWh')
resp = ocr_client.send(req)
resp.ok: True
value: 8967 kWh
